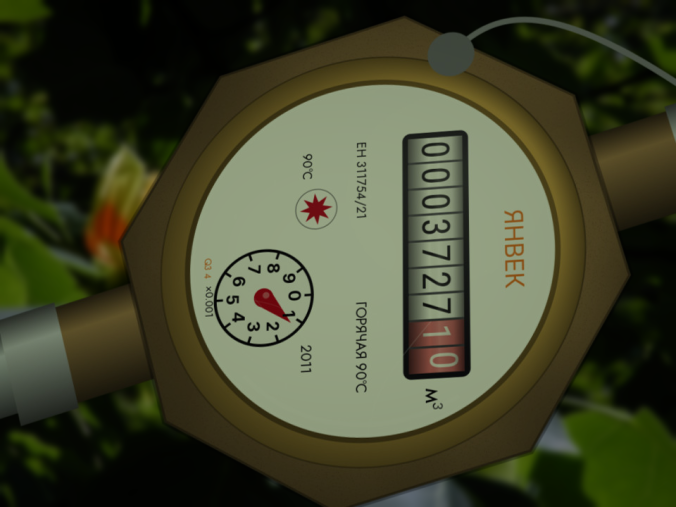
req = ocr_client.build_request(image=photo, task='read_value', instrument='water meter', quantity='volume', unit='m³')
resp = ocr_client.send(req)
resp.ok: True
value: 3727.101 m³
